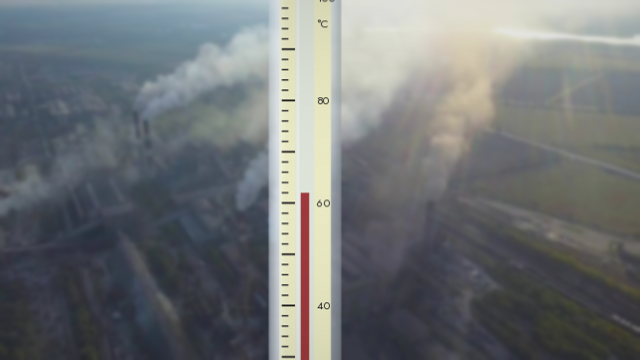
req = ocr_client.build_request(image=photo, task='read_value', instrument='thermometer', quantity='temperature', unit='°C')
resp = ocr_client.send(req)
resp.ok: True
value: 62 °C
